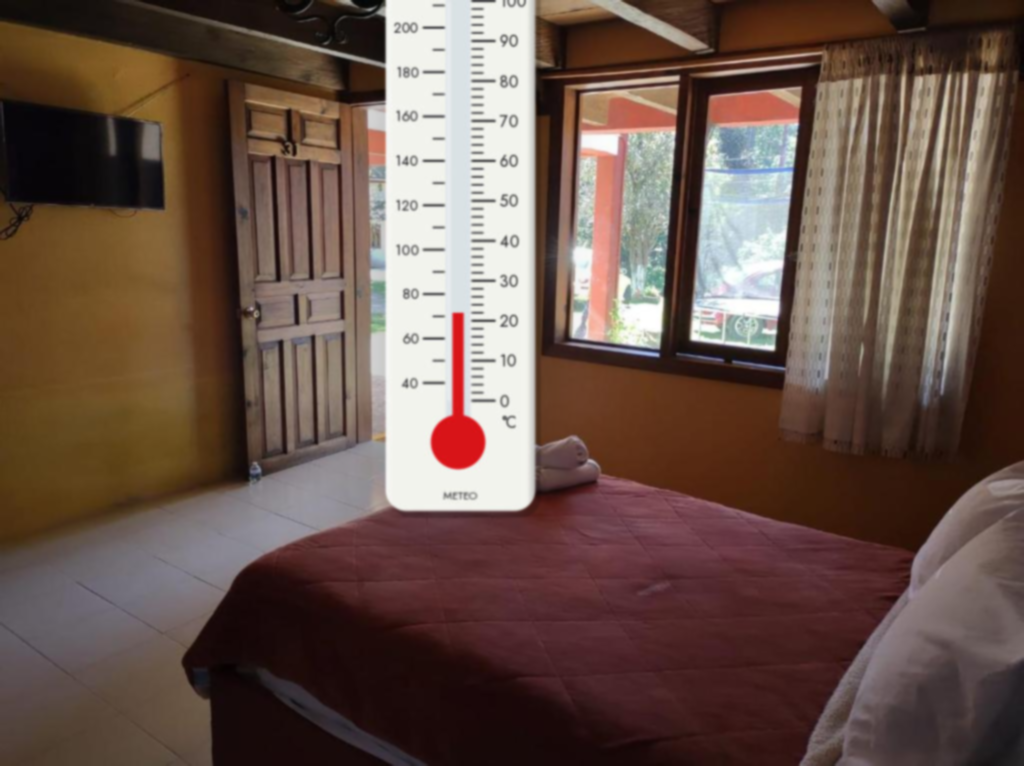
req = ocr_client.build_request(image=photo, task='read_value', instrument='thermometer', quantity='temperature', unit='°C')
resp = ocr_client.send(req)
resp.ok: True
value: 22 °C
